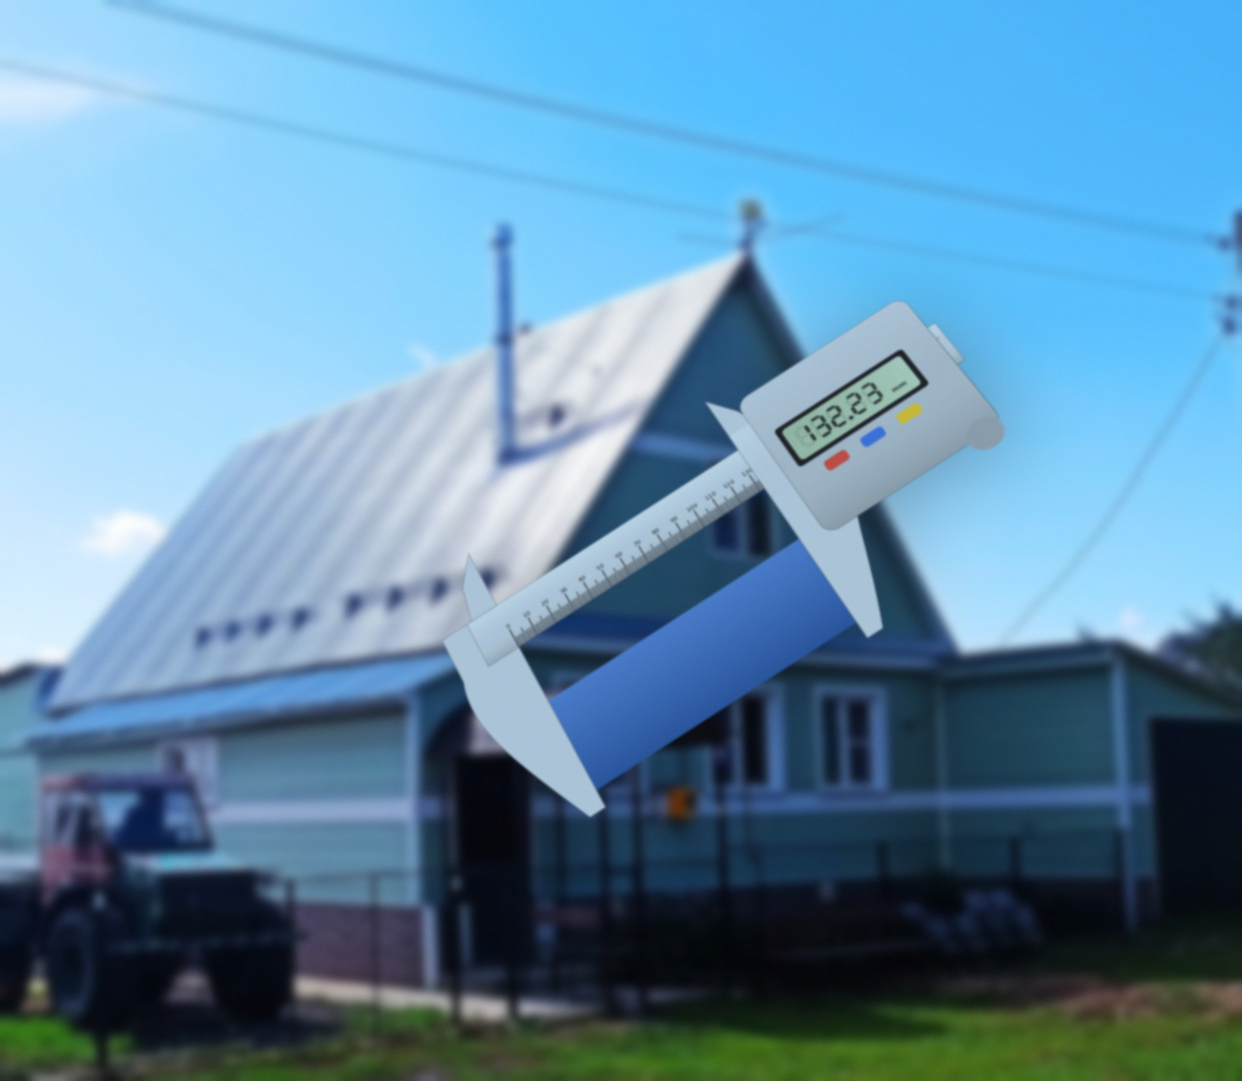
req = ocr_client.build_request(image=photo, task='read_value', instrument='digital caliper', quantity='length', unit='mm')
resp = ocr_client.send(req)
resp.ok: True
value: 132.23 mm
